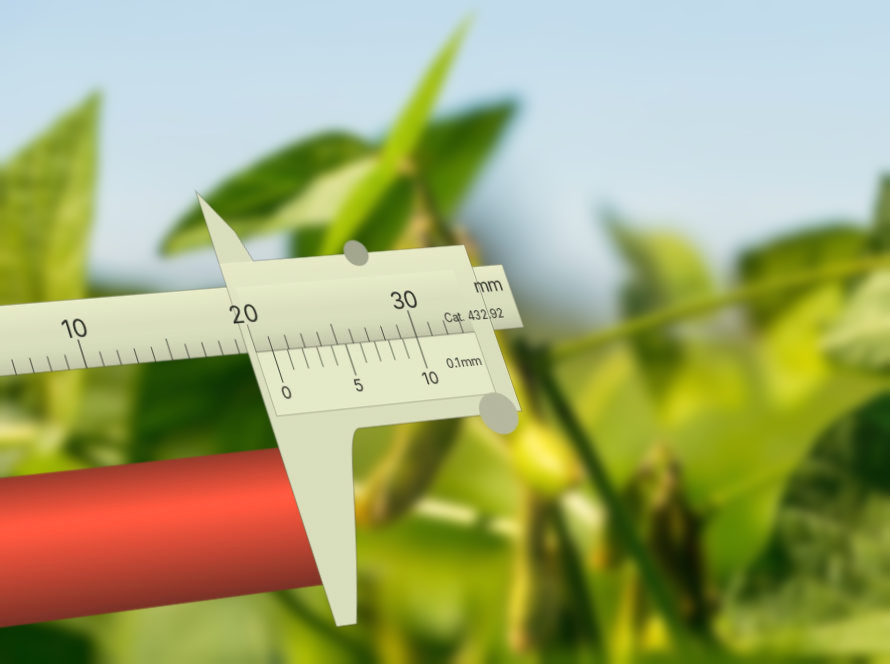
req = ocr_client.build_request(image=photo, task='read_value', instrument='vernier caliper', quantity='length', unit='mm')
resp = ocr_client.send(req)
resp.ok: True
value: 21.0 mm
